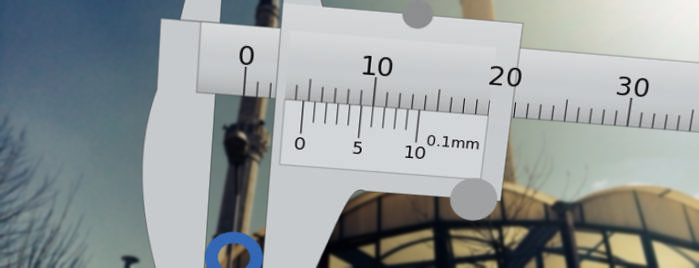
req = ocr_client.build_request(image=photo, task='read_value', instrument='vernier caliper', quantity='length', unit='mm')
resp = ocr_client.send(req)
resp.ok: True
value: 4.6 mm
